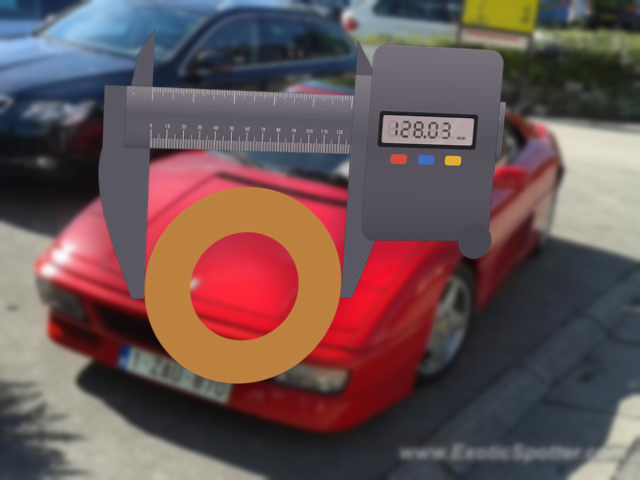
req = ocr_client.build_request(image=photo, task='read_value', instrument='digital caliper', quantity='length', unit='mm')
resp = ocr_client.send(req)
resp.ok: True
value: 128.03 mm
